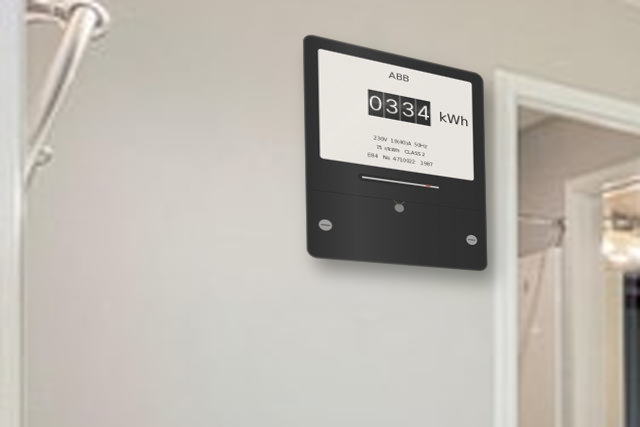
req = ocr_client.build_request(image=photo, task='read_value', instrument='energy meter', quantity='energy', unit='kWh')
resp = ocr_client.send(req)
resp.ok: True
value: 334 kWh
